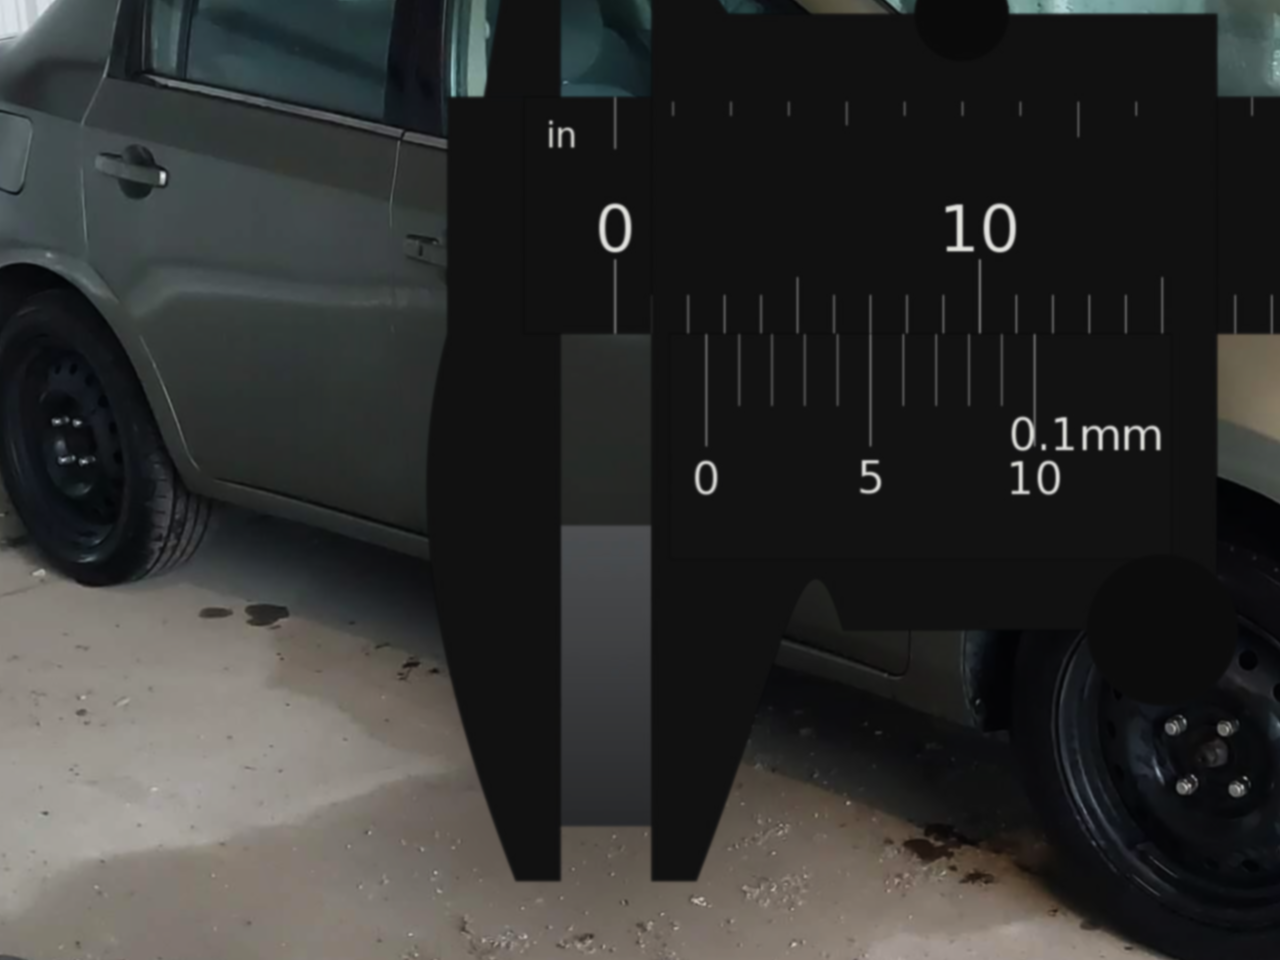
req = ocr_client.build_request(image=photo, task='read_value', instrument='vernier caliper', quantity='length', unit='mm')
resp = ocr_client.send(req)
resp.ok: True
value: 2.5 mm
